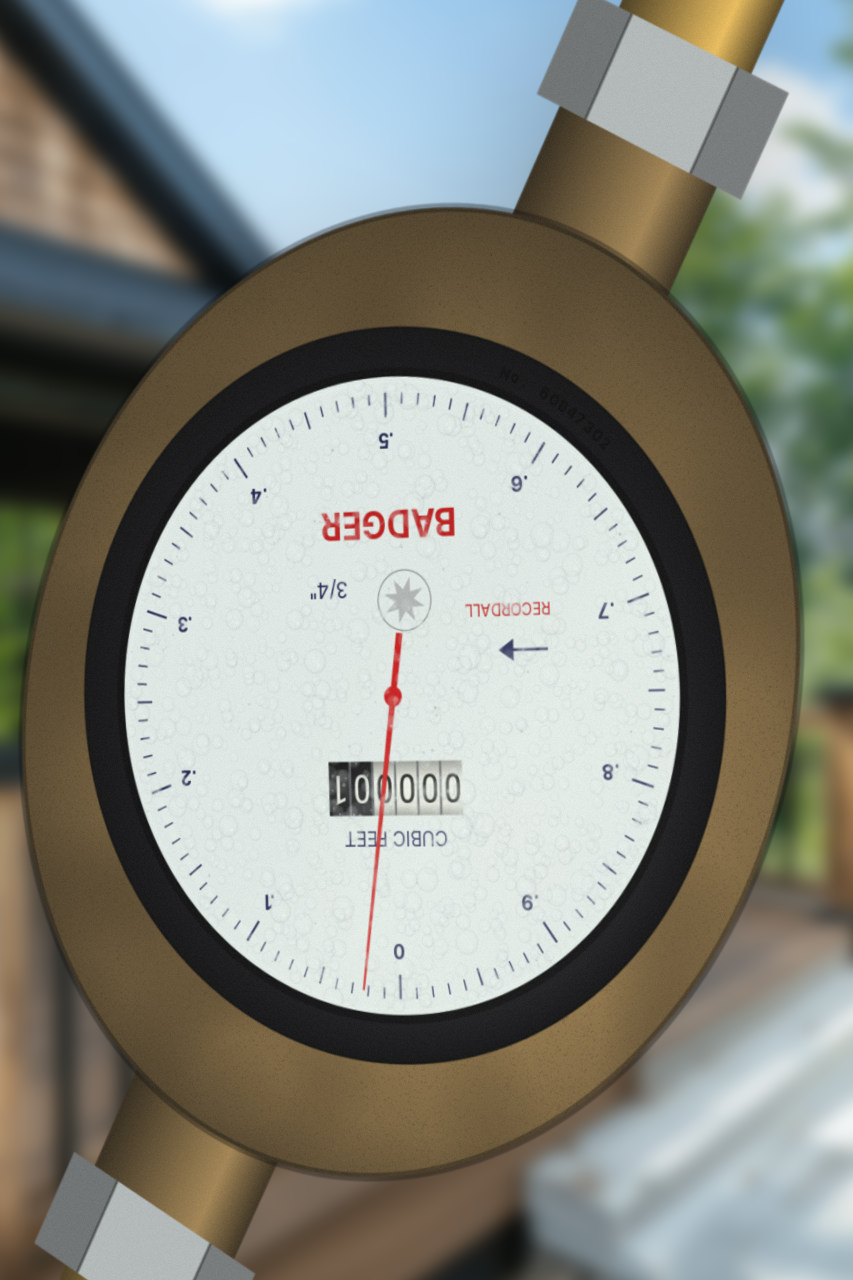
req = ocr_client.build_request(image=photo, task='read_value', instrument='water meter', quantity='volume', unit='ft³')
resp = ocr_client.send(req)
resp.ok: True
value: 1.02 ft³
